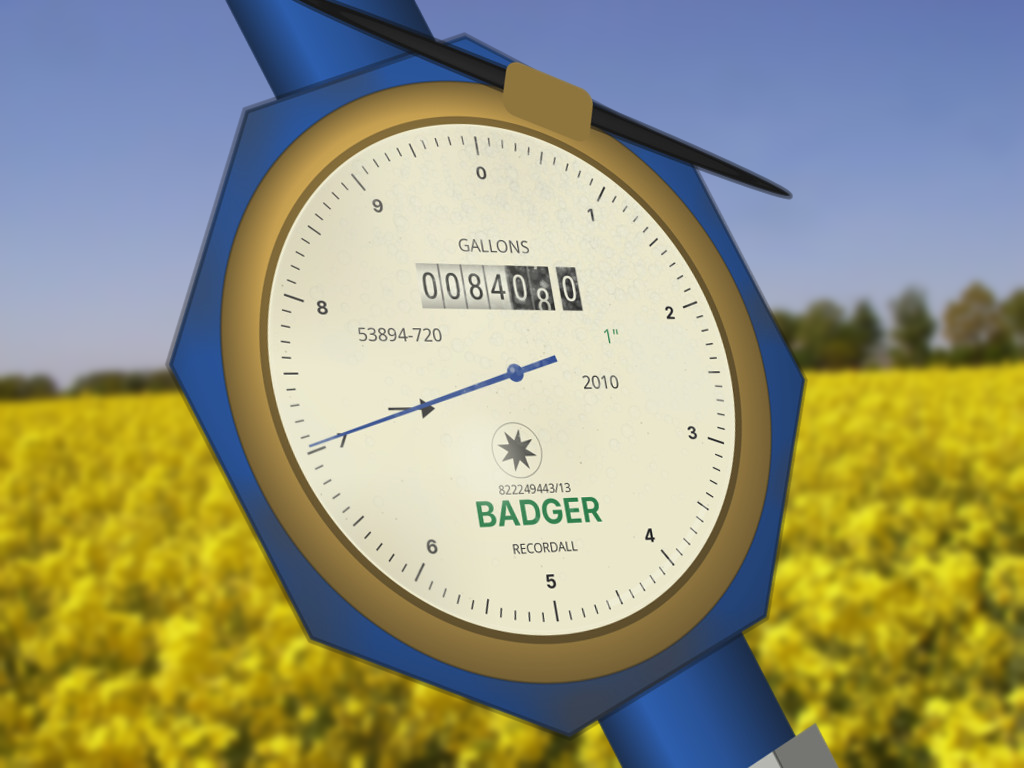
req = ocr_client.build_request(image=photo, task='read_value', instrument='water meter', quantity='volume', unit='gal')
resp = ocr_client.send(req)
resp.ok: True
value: 84077.0 gal
